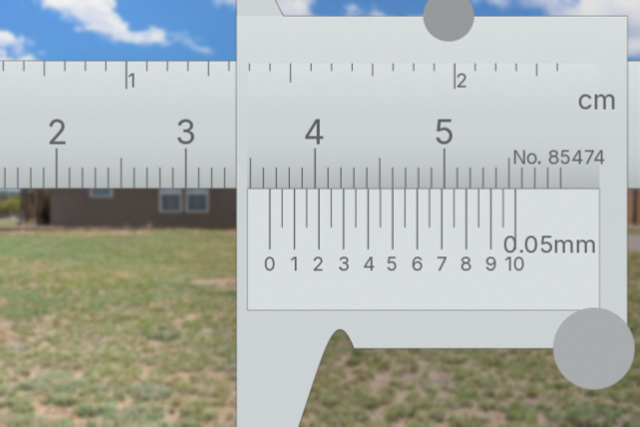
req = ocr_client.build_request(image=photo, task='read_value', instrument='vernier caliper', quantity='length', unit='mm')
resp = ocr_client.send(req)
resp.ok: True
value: 36.5 mm
